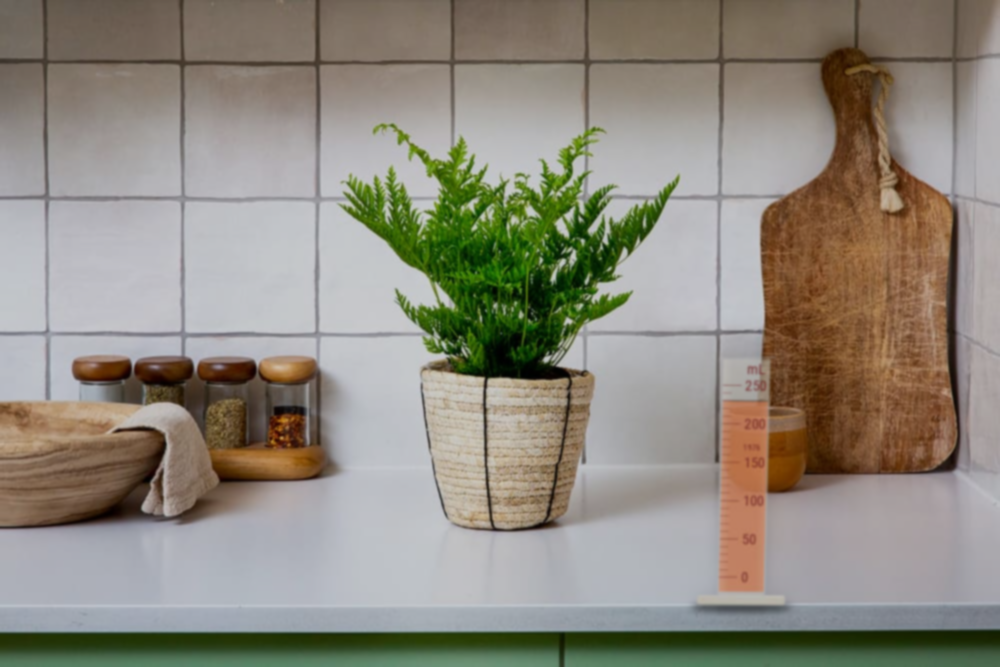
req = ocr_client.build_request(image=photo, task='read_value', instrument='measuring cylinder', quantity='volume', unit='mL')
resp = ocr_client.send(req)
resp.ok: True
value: 230 mL
